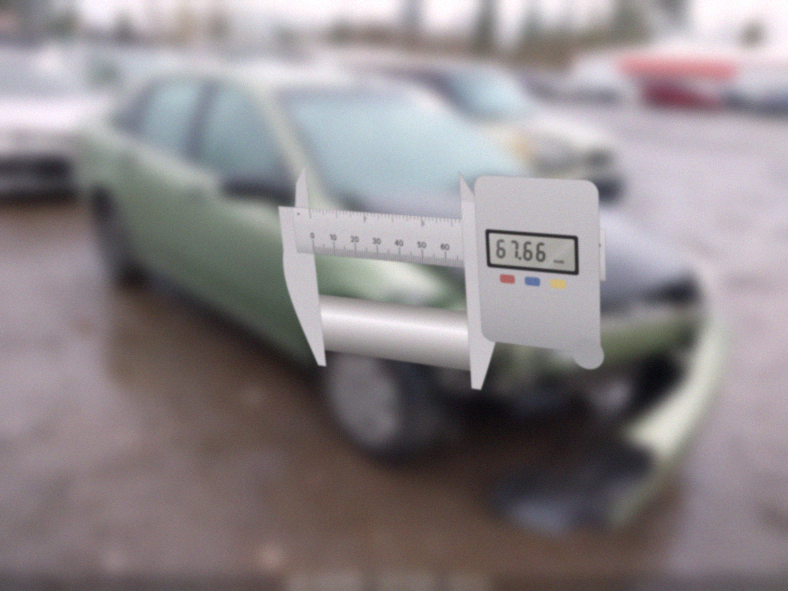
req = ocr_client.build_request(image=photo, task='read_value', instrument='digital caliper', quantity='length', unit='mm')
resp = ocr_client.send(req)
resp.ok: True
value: 67.66 mm
